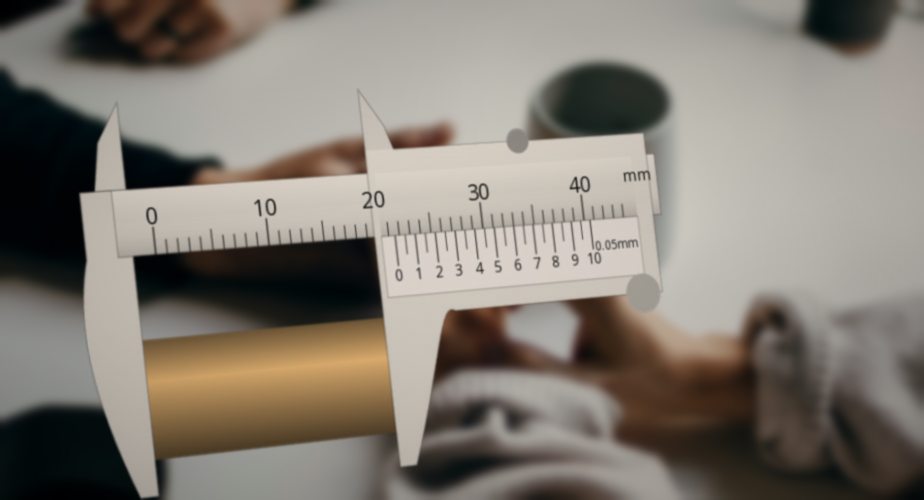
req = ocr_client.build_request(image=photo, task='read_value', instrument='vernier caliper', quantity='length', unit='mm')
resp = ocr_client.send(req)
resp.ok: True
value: 21.6 mm
